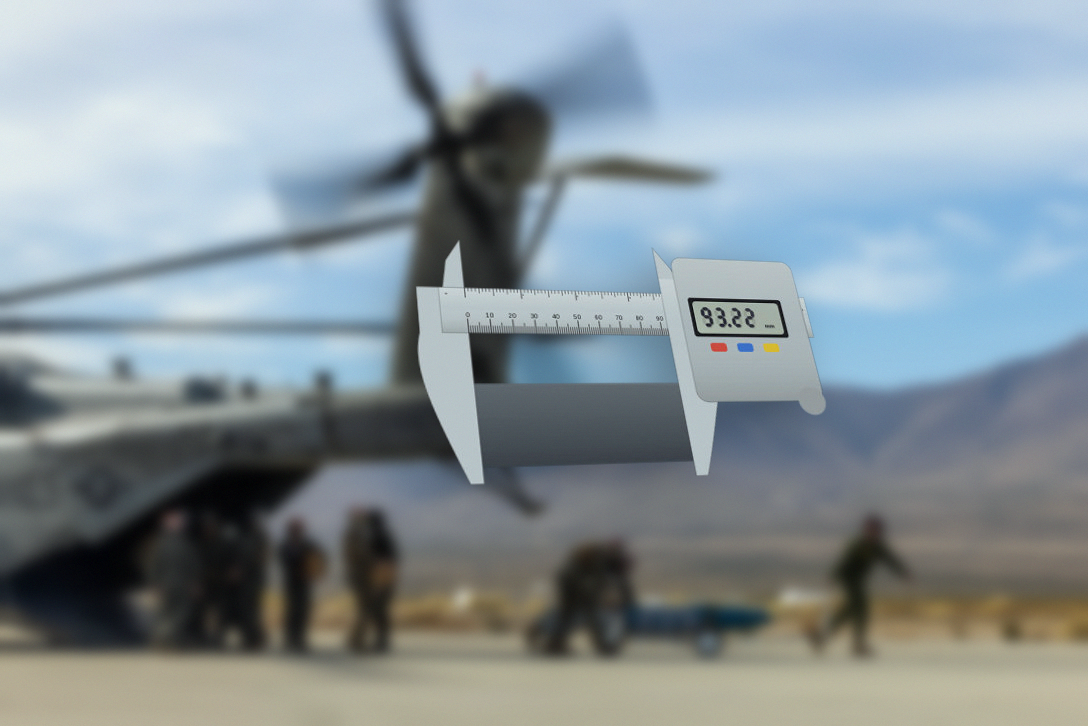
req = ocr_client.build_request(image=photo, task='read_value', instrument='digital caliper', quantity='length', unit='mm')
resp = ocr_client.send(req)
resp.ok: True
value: 93.22 mm
